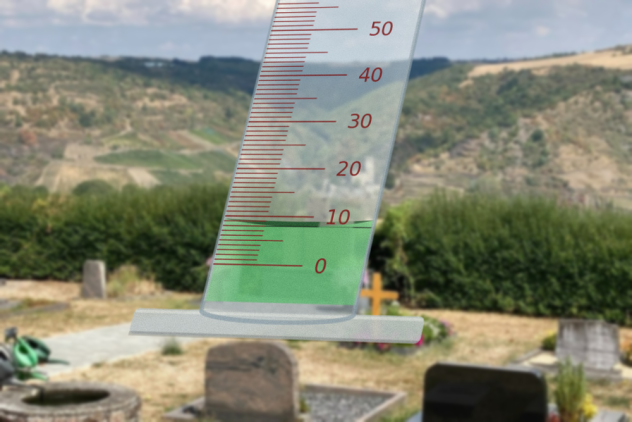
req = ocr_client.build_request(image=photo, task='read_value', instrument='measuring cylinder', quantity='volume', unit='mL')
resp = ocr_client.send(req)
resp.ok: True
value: 8 mL
